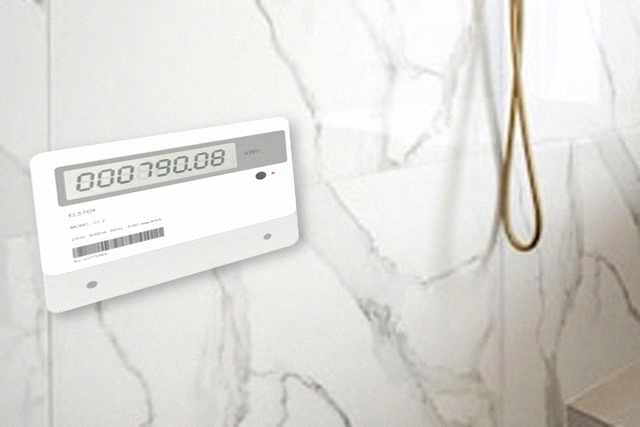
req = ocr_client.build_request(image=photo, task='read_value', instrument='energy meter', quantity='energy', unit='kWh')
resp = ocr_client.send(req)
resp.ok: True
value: 790.08 kWh
